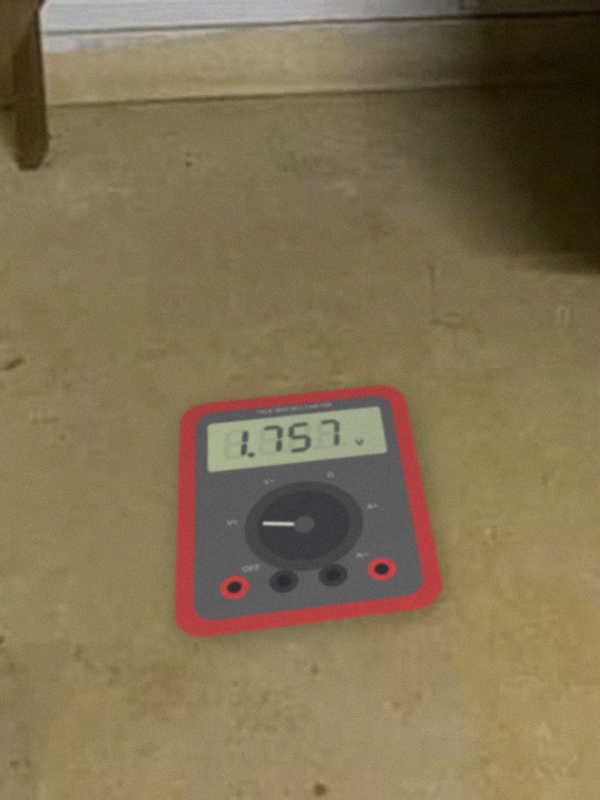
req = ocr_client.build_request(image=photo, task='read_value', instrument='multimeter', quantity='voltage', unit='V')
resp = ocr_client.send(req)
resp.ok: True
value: 1.757 V
